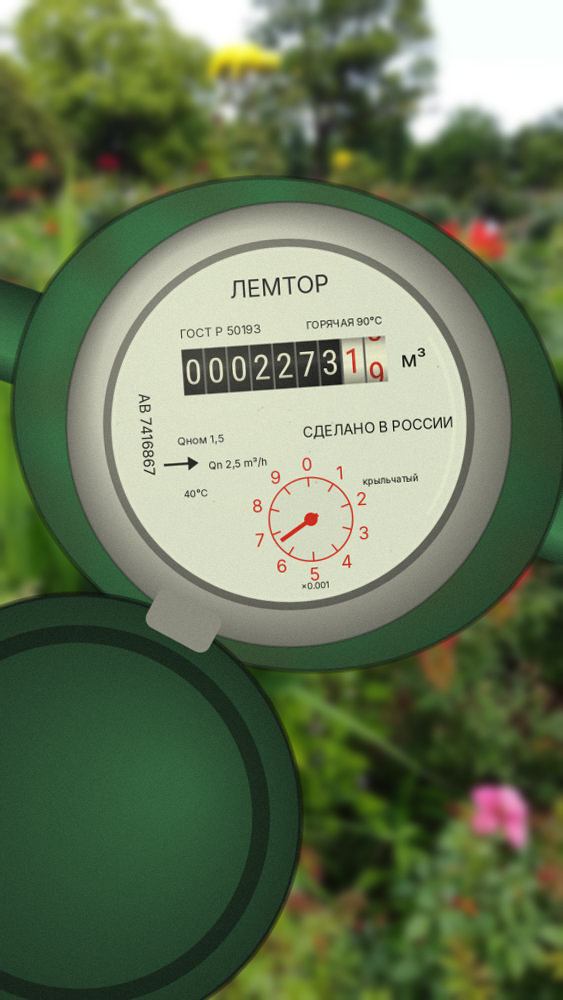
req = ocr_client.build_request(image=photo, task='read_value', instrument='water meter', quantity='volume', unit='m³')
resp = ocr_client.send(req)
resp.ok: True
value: 2273.186 m³
